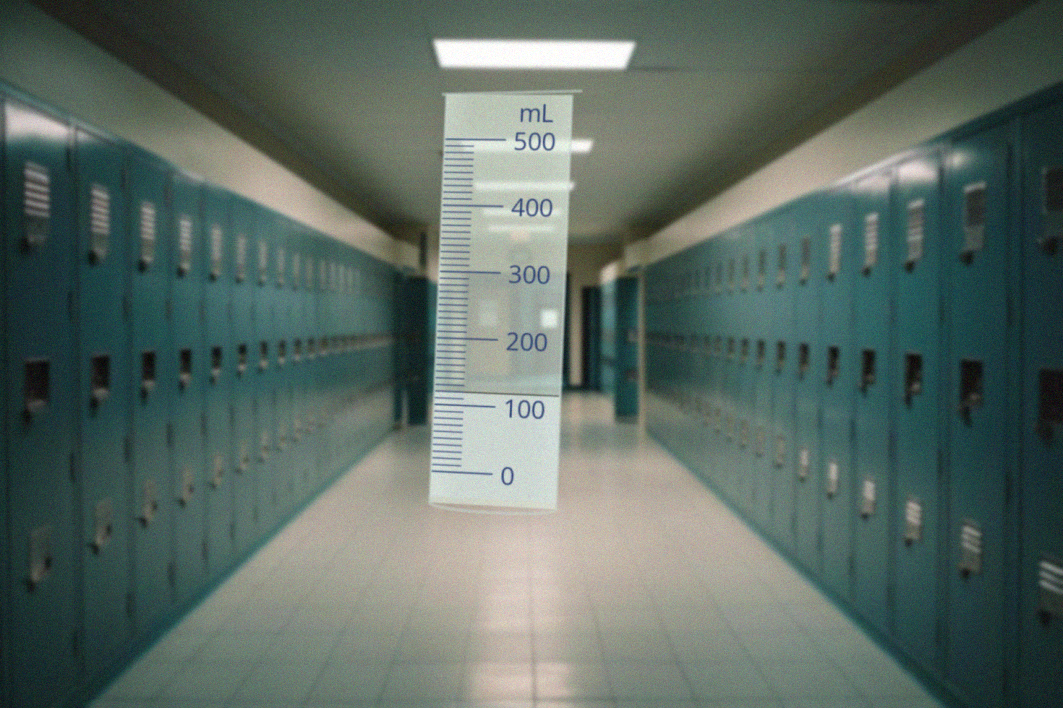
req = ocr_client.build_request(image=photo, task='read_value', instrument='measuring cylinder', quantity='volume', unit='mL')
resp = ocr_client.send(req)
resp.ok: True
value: 120 mL
